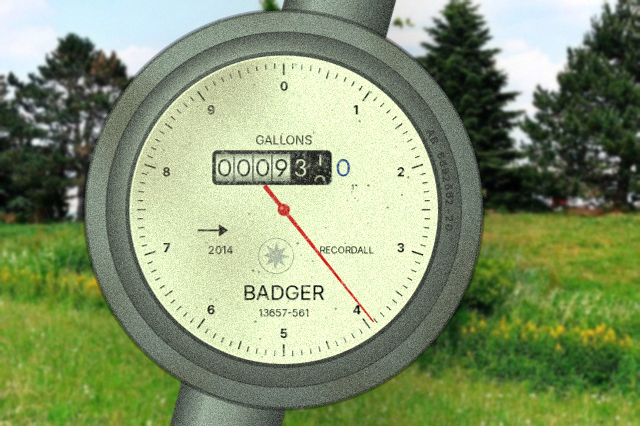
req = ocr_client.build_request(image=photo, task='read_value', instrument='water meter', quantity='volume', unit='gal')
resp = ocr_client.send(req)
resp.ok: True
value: 9313.9 gal
